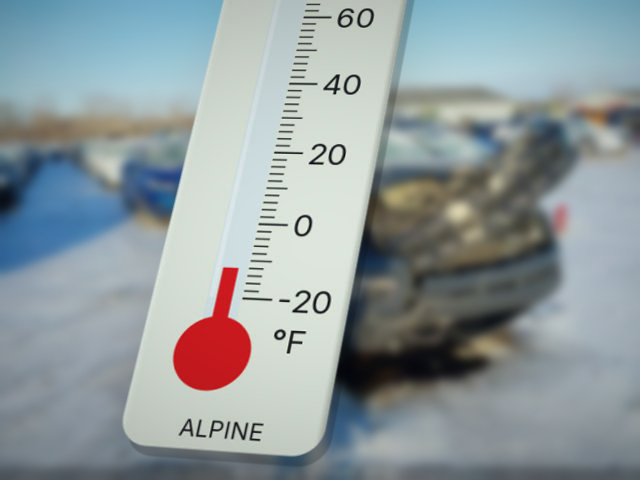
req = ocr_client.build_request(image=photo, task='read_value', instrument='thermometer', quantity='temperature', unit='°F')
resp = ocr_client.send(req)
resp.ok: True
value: -12 °F
